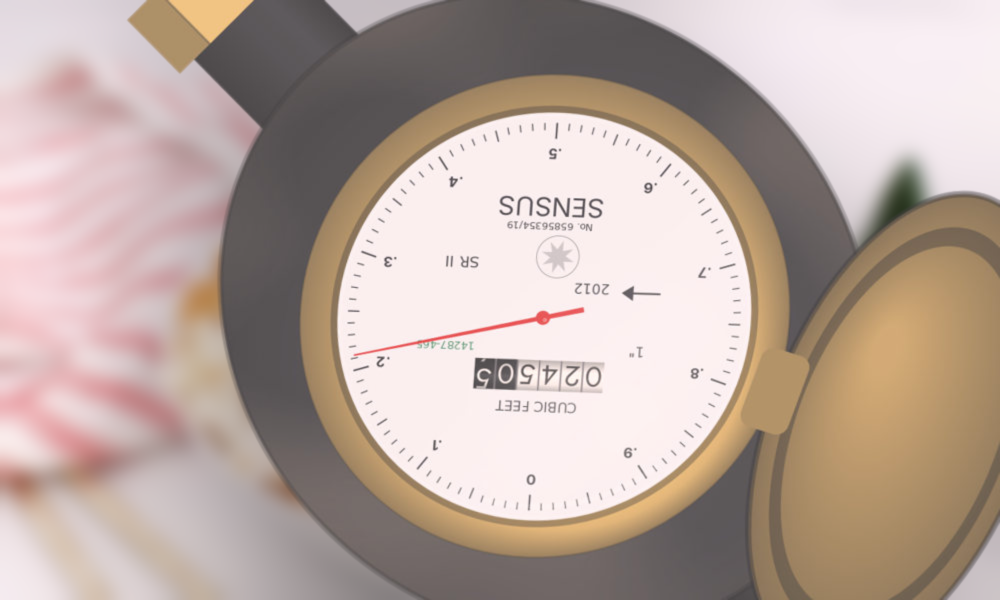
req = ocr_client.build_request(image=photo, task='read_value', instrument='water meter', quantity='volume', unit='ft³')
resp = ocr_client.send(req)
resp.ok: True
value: 24505.21 ft³
